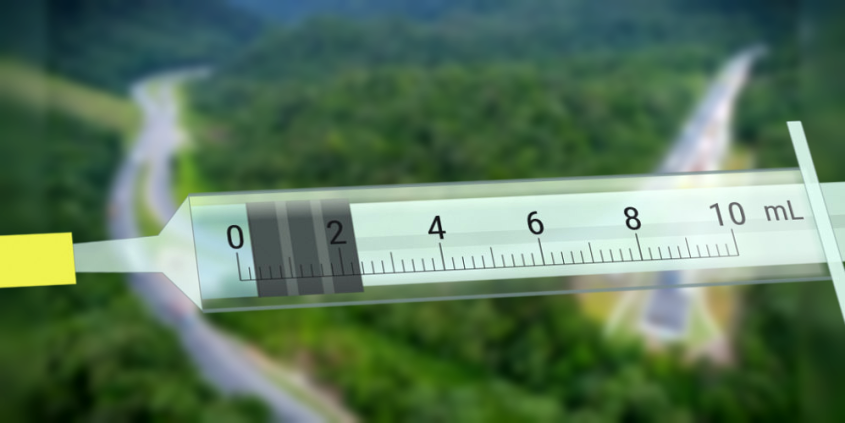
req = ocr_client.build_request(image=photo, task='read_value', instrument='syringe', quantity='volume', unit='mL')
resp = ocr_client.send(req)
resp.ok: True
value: 0.3 mL
